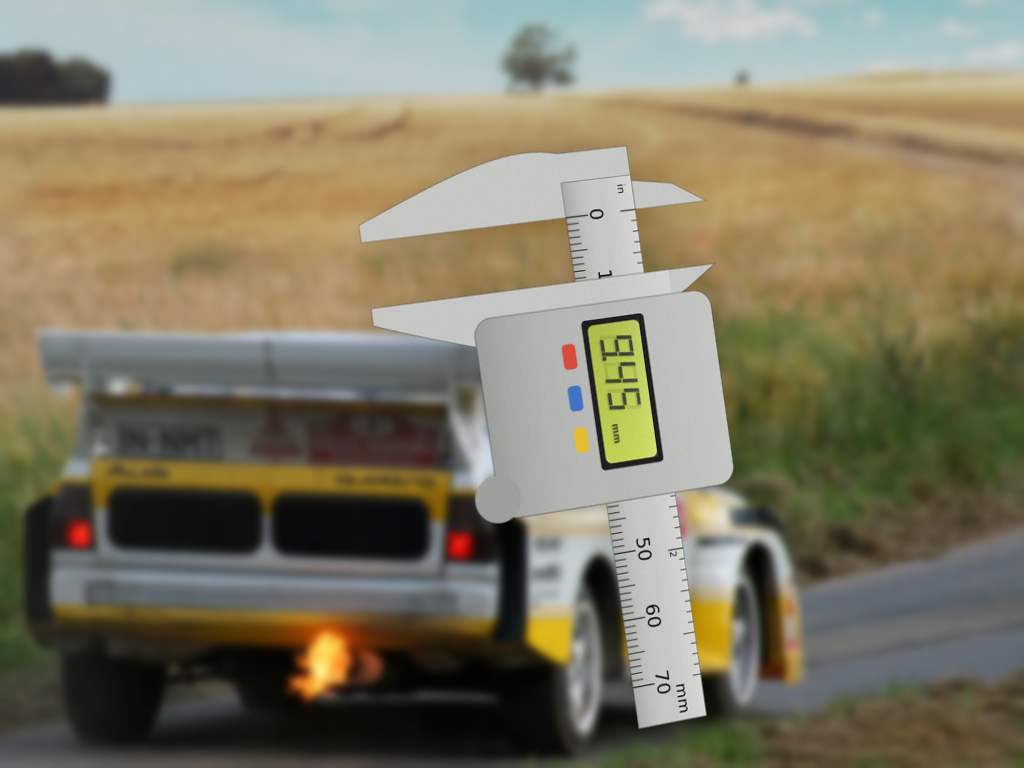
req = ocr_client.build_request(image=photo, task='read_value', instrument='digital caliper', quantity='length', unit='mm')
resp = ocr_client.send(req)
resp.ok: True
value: 9.45 mm
